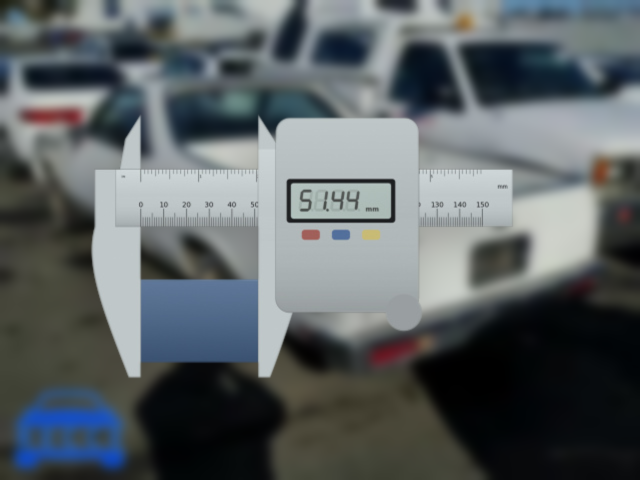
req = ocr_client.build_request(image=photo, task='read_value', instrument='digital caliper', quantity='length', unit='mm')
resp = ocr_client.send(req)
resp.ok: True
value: 51.44 mm
